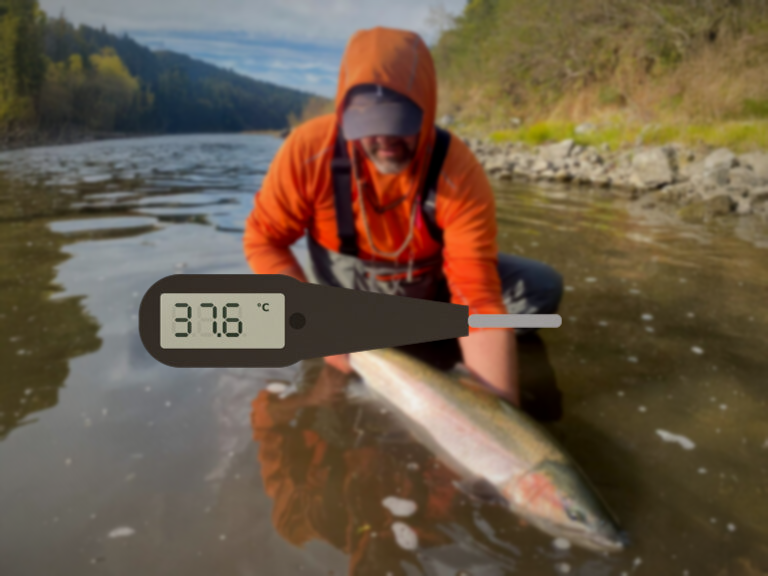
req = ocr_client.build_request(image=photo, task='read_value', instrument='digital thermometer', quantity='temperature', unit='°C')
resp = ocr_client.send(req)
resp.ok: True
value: 37.6 °C
